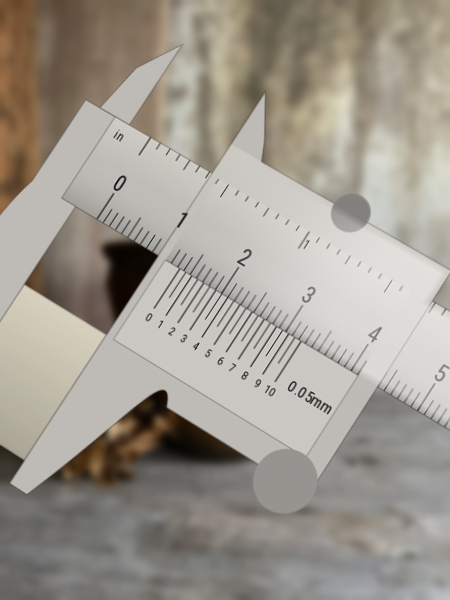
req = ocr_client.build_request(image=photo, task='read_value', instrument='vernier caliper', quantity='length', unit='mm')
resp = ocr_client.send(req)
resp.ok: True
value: 13.4 mm
